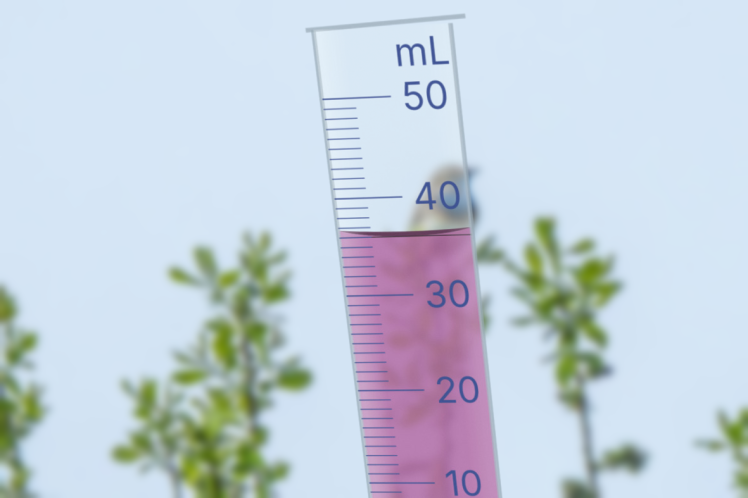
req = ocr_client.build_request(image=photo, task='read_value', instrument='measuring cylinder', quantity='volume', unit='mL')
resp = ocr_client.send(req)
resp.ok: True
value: 36 mL
